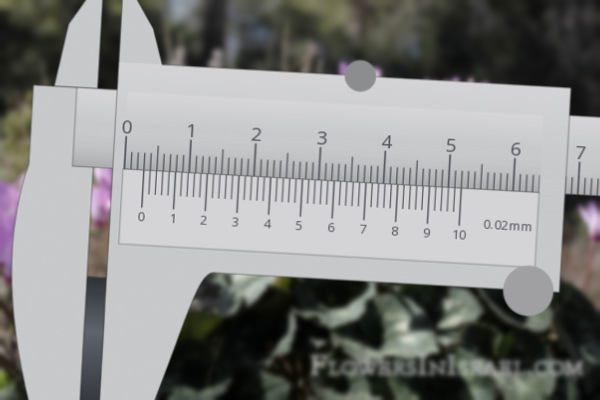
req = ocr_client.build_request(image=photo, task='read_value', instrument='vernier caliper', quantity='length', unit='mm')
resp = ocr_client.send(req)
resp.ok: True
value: 3.0 mm
